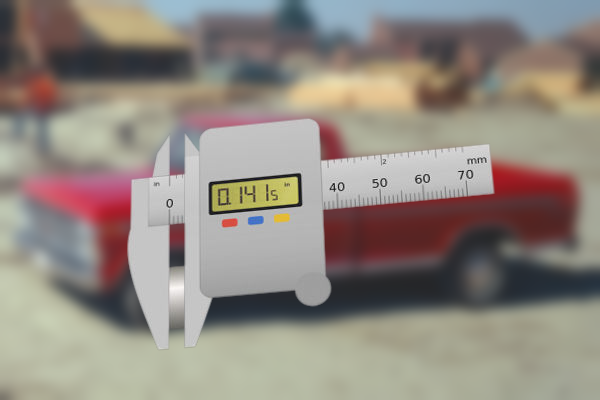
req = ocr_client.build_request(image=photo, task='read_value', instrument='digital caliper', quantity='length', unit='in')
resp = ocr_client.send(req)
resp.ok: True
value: 0.1415 in
